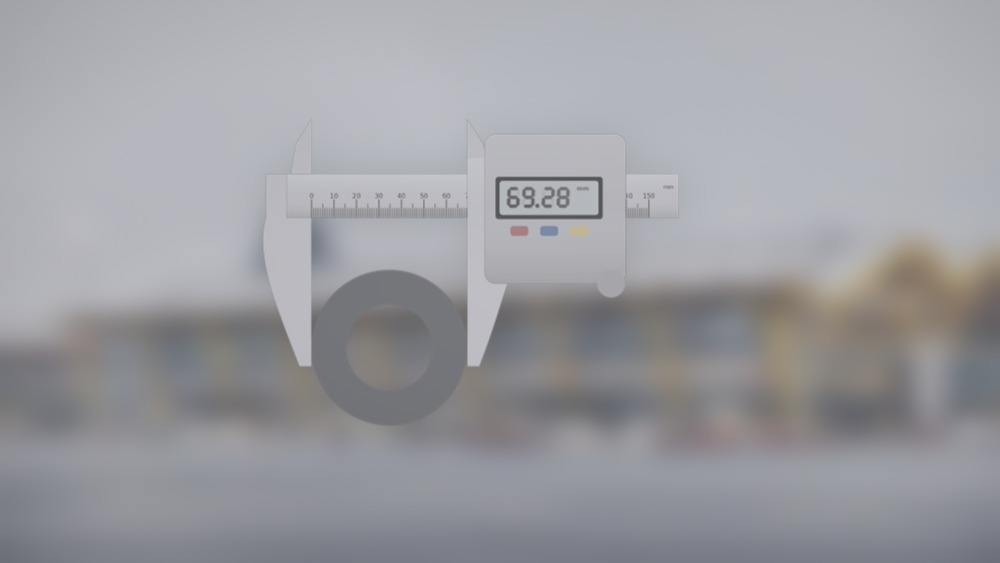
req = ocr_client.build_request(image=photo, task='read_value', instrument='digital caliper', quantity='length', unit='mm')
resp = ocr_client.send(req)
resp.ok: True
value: 69.28 mm
